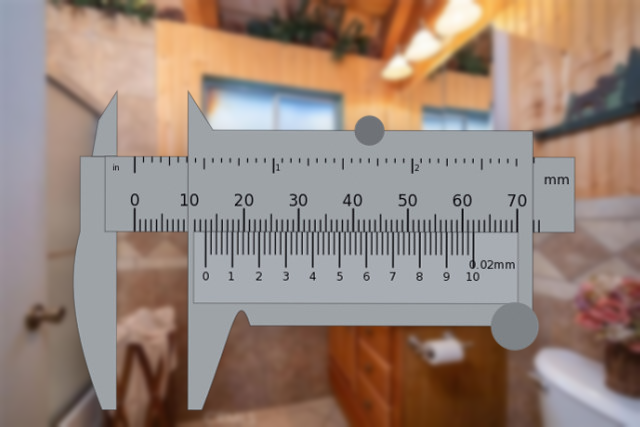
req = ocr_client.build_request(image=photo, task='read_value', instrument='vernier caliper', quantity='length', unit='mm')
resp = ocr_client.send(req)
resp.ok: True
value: 13.0 mm
